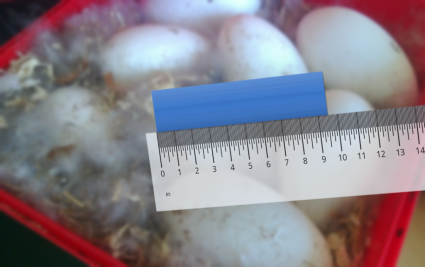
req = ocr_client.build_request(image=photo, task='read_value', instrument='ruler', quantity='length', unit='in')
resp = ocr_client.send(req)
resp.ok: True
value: 9.5 in
